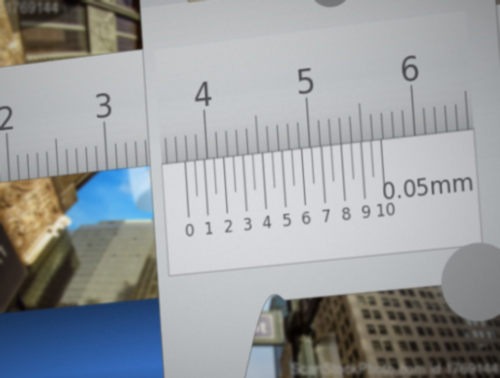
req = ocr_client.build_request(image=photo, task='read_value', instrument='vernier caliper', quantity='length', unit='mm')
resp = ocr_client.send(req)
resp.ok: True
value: 37.8 mm
